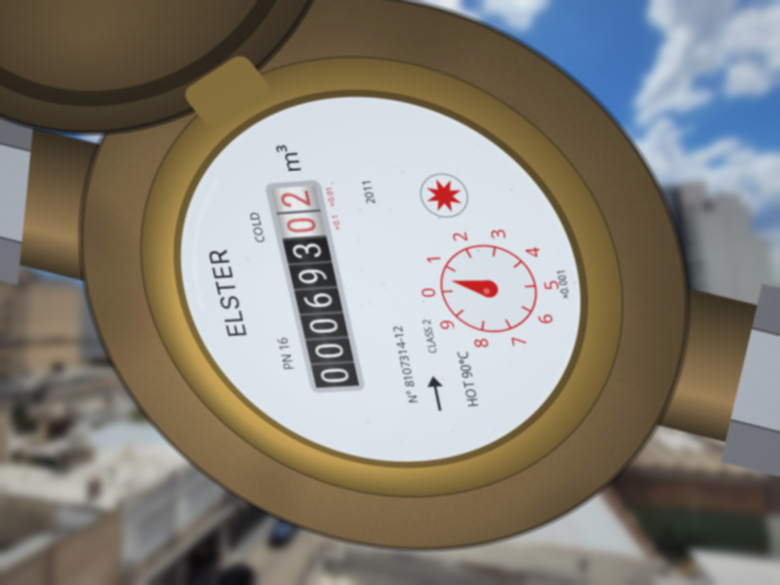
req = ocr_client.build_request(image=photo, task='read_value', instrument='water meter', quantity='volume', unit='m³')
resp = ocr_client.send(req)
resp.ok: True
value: 693.020 m³
